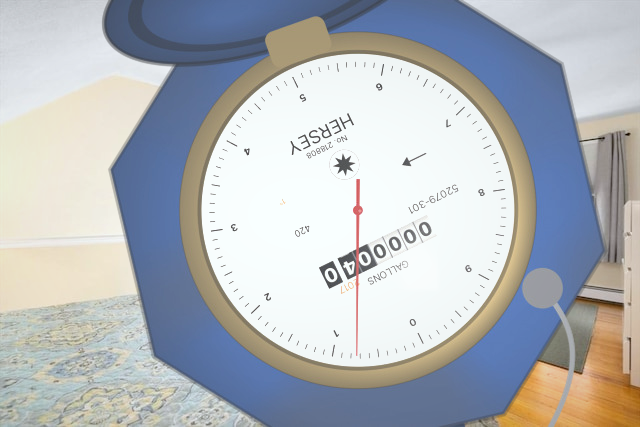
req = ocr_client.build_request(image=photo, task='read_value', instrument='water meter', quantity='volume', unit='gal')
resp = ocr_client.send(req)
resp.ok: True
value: 40.7 gal
